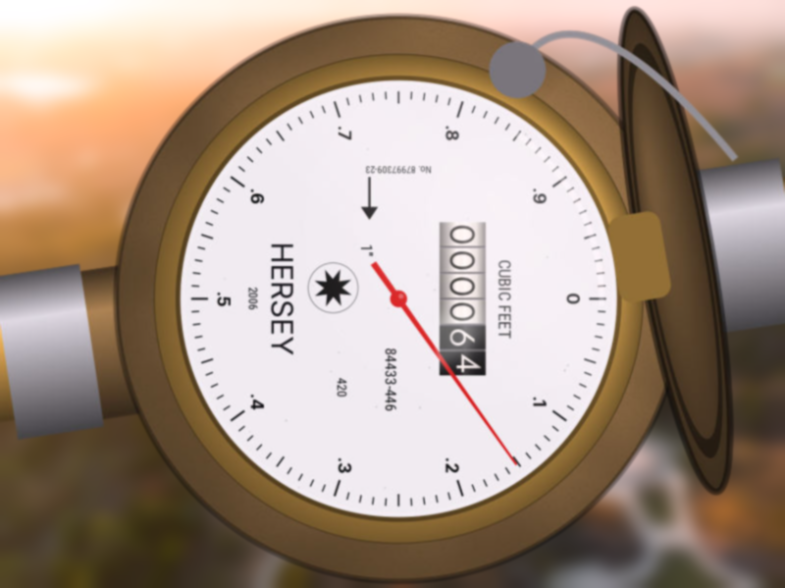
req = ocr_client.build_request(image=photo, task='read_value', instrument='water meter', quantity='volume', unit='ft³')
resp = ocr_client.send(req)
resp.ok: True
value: 64.15 ft³
